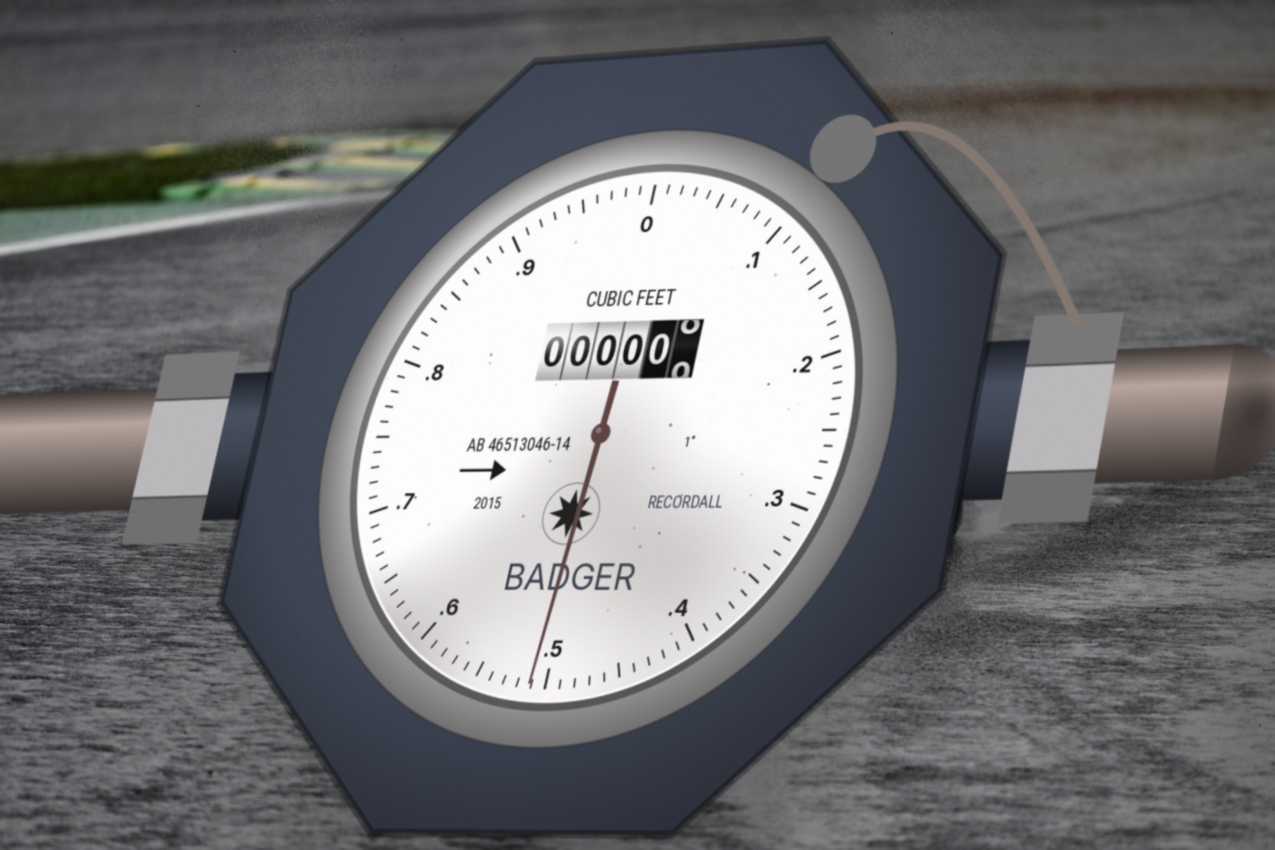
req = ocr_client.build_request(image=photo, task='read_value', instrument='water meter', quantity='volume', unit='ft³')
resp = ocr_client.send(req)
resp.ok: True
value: 8.51 ft³
